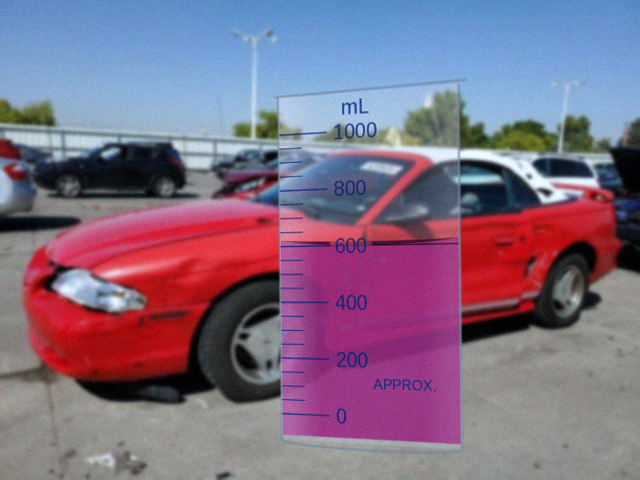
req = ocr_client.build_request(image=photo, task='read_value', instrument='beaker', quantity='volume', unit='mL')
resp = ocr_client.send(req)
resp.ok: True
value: 600 mL
